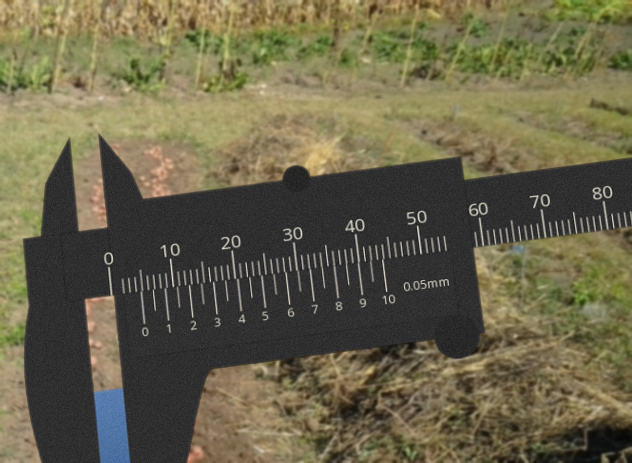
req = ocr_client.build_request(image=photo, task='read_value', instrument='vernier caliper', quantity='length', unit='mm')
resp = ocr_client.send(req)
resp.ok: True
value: 4.8 mm
